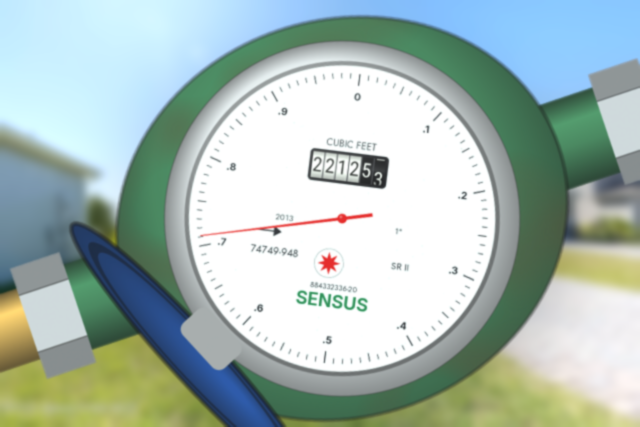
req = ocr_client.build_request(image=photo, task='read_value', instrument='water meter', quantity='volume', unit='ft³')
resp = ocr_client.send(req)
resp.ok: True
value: 221252.71 ft³
